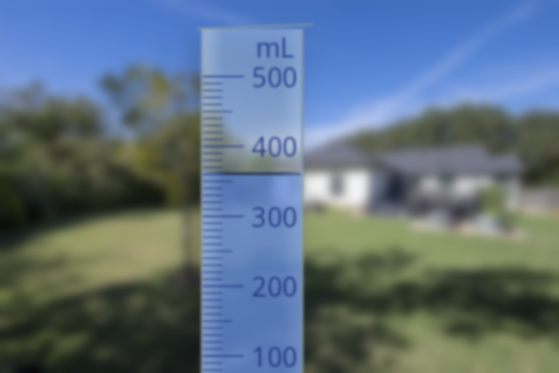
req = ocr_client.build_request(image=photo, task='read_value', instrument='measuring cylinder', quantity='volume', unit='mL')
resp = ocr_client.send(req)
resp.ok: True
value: 360 mL
